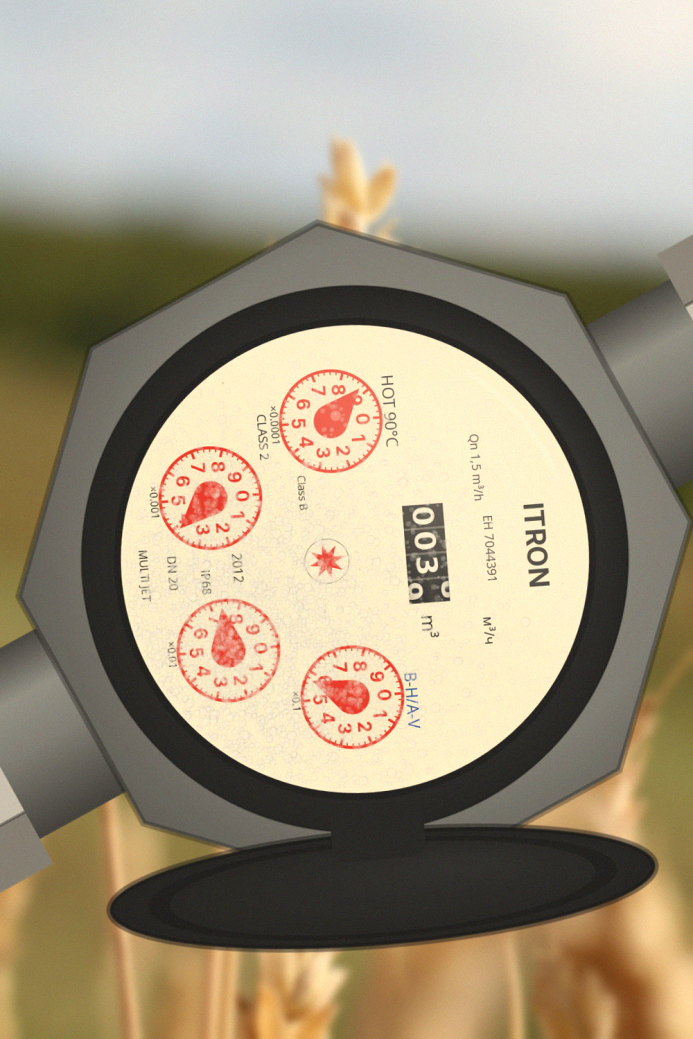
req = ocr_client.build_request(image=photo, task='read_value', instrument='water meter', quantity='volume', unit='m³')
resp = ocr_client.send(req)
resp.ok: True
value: 38.5738 m³
